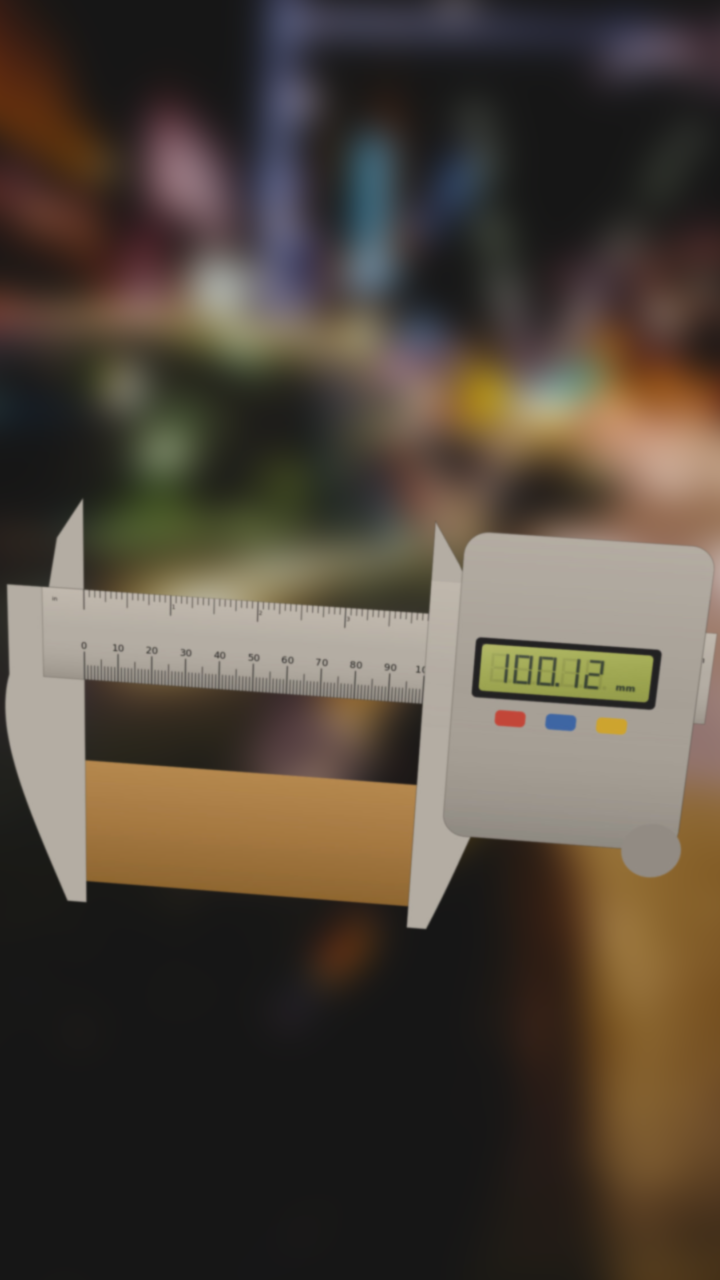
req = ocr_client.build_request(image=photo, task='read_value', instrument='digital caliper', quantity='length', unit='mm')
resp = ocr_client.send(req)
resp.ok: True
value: 100.12 mm
